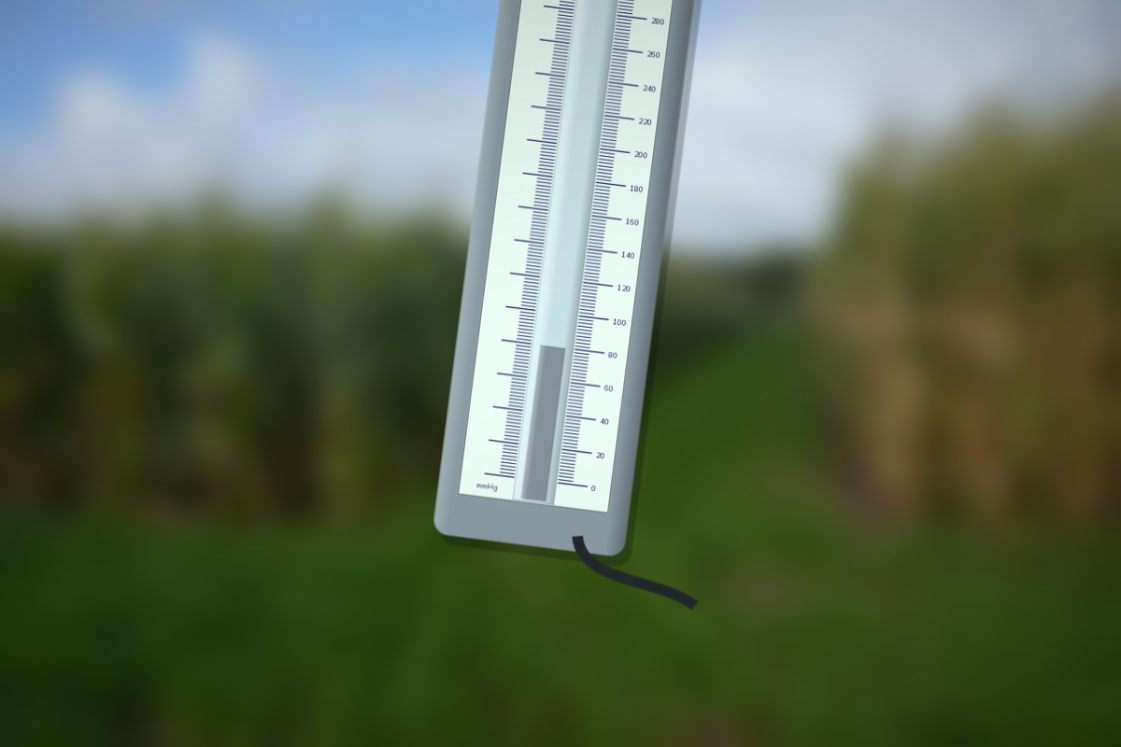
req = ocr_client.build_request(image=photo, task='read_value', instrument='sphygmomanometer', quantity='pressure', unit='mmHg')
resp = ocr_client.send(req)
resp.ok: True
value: 80 mmHg
